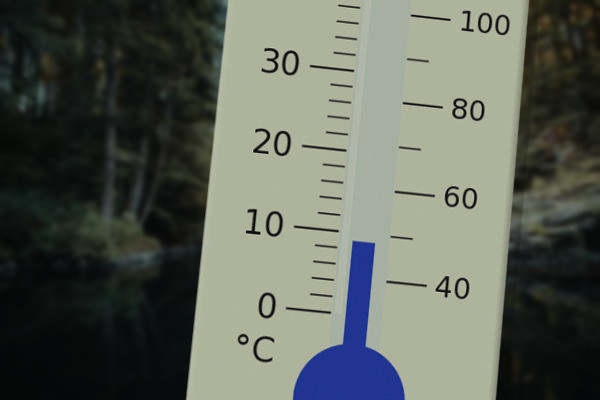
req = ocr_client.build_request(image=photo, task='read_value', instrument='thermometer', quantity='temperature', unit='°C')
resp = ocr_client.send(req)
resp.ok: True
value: 9 °C
